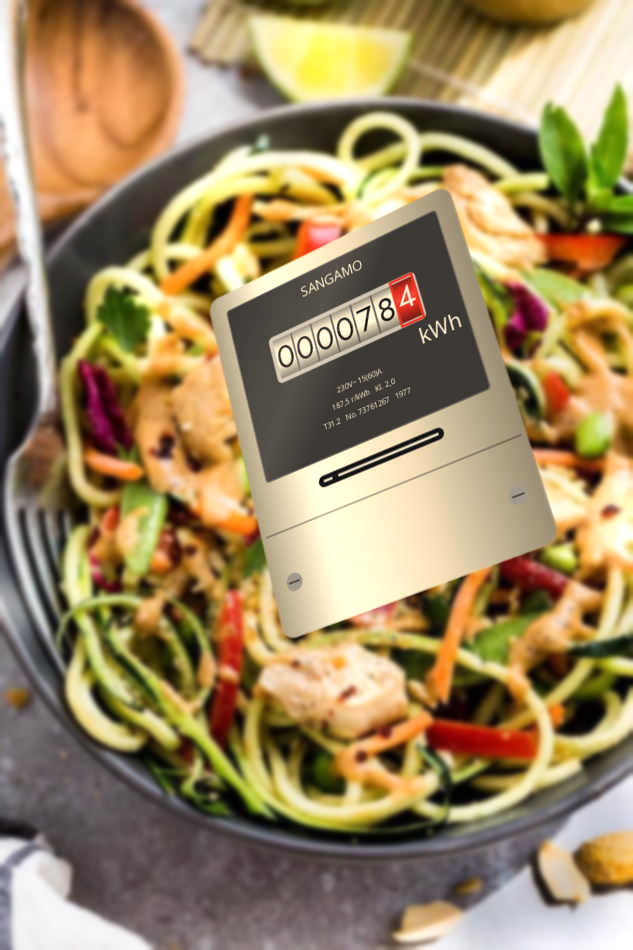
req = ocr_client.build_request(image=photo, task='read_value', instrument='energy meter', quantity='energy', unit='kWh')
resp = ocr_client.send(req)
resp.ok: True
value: 78.4 kWh
